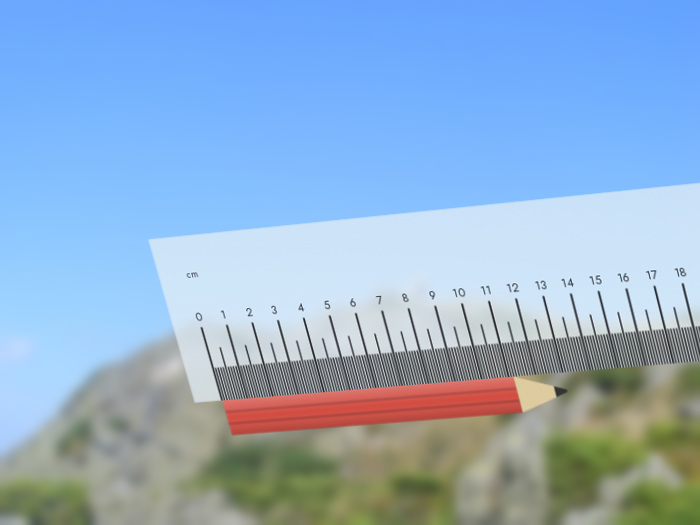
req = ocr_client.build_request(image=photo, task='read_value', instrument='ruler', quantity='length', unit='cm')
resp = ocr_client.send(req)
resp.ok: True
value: 13 cm
